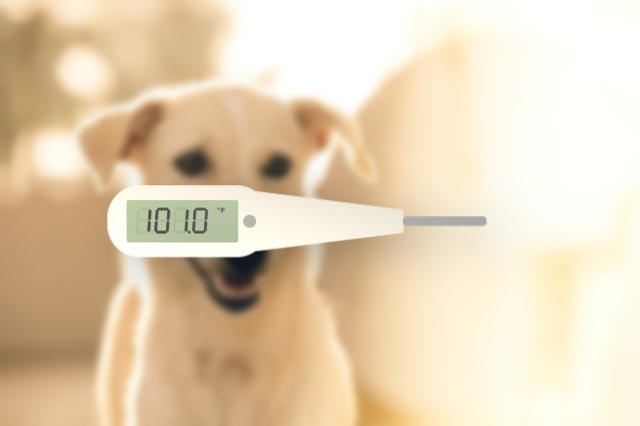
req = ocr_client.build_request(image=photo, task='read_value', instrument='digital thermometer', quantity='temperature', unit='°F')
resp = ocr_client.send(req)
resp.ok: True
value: 101.0 °F
